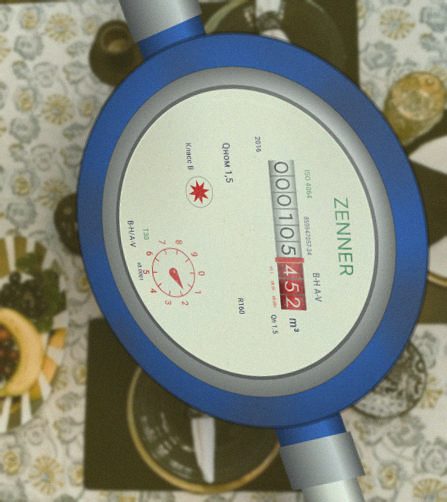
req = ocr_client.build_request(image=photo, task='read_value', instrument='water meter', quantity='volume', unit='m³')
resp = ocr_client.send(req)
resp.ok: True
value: 105.4521 m³
